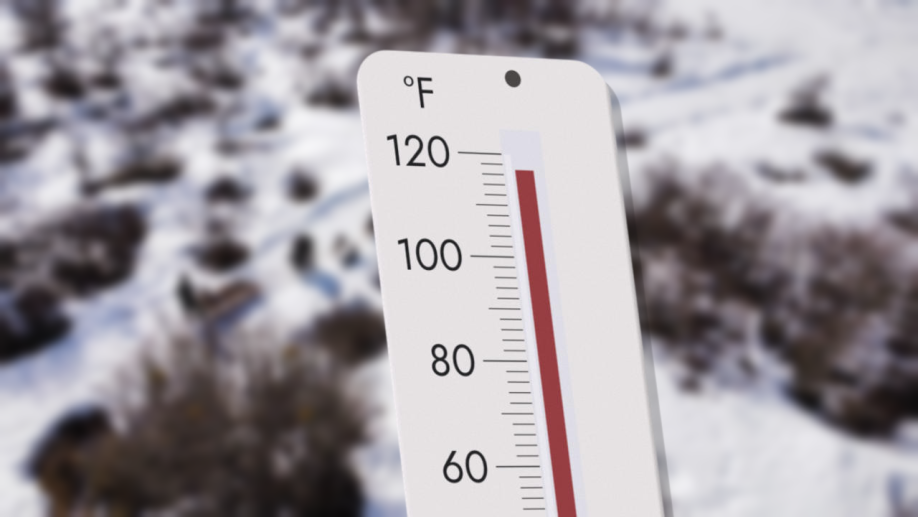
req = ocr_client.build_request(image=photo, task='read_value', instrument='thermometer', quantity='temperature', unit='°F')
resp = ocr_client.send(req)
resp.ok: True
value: 117 °F
